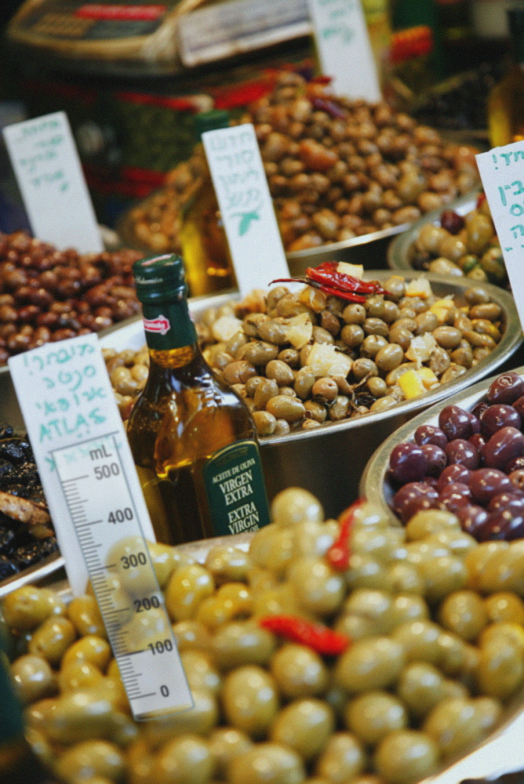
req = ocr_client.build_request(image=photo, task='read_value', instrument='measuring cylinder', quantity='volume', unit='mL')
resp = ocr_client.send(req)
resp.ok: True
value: 100 mL
